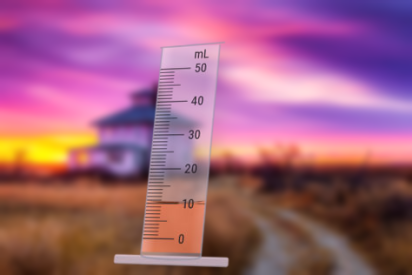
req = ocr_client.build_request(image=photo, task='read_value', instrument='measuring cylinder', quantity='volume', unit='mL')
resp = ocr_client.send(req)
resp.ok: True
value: 10 mL
